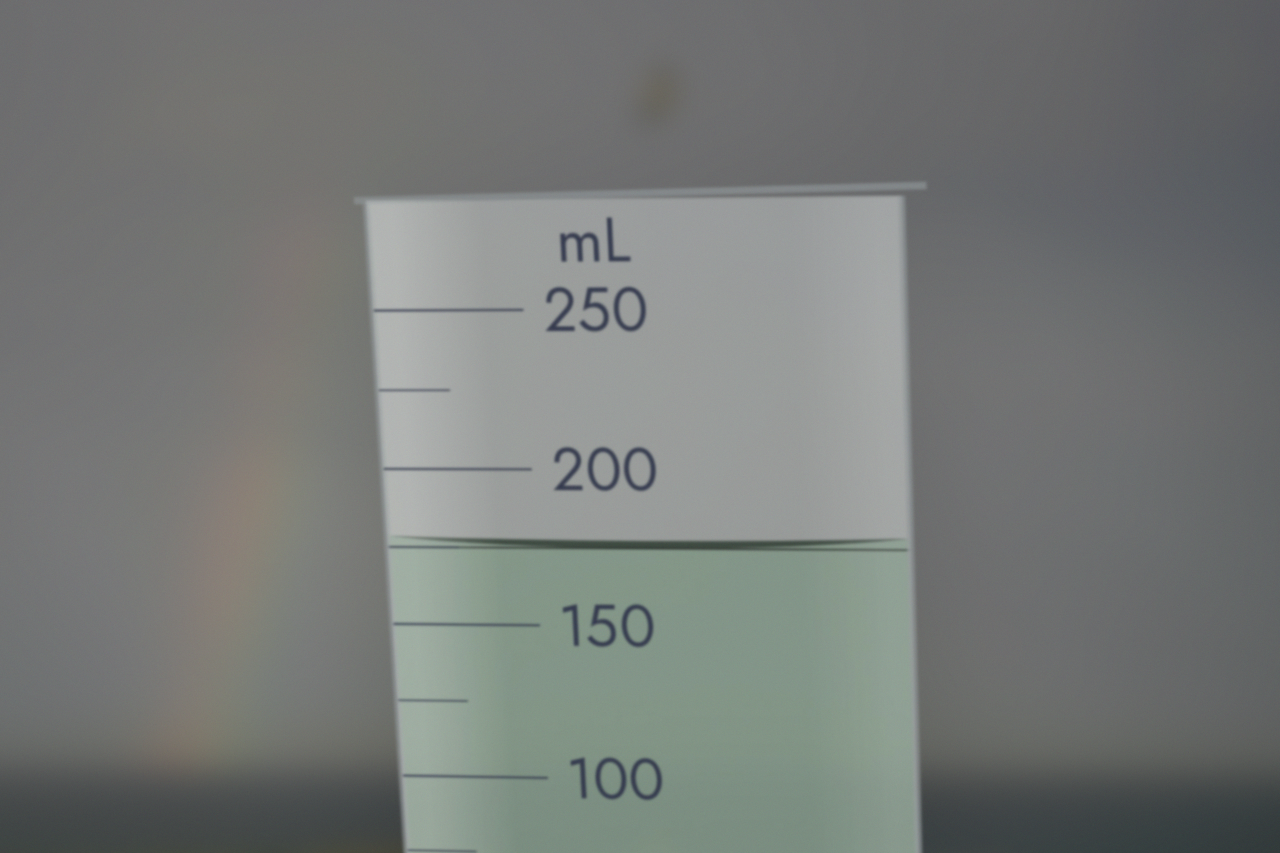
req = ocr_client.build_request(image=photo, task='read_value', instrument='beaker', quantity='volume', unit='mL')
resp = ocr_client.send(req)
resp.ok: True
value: 175 mL
